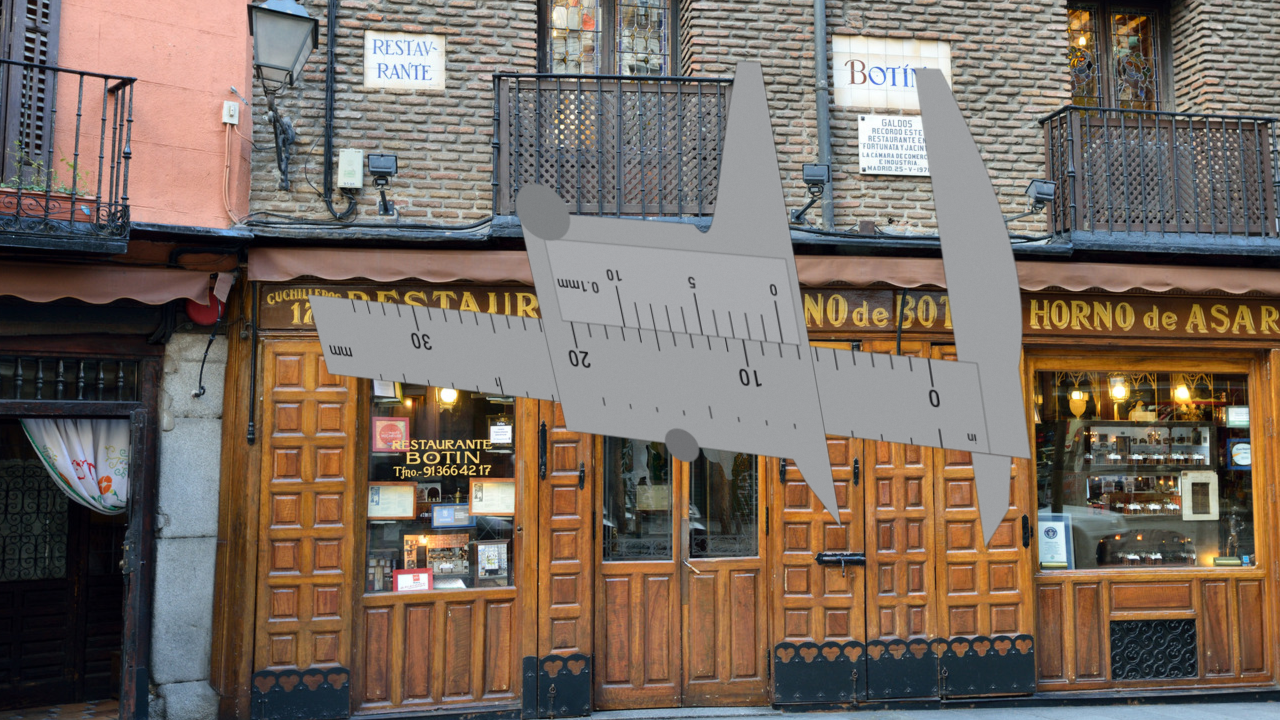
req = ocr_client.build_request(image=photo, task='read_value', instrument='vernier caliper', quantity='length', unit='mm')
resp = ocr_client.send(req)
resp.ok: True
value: 7.8 mm
